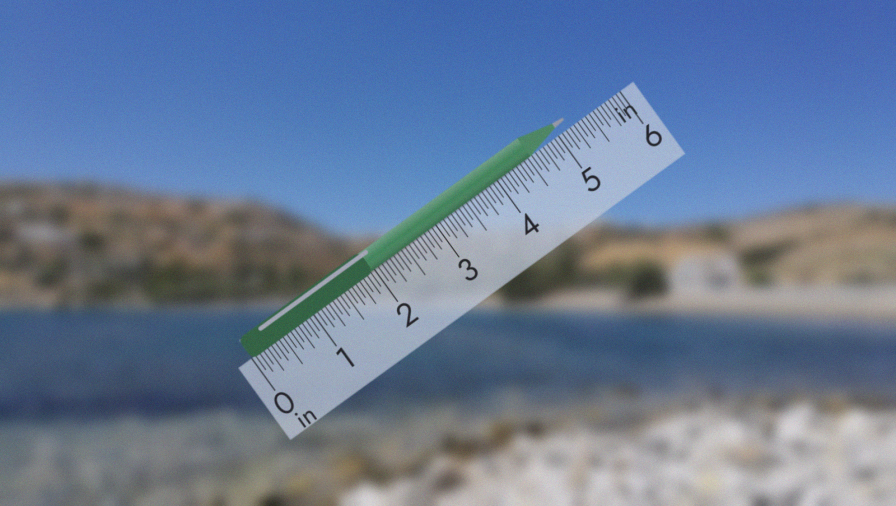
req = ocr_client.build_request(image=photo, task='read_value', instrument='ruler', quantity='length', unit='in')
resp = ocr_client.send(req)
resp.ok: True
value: 5.1875 in
